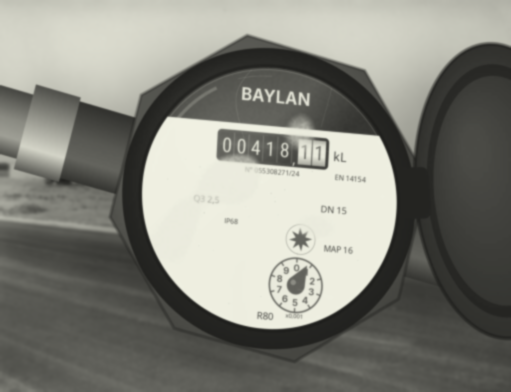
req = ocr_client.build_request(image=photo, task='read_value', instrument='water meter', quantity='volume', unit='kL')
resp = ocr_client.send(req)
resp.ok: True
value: 418.110 kL
